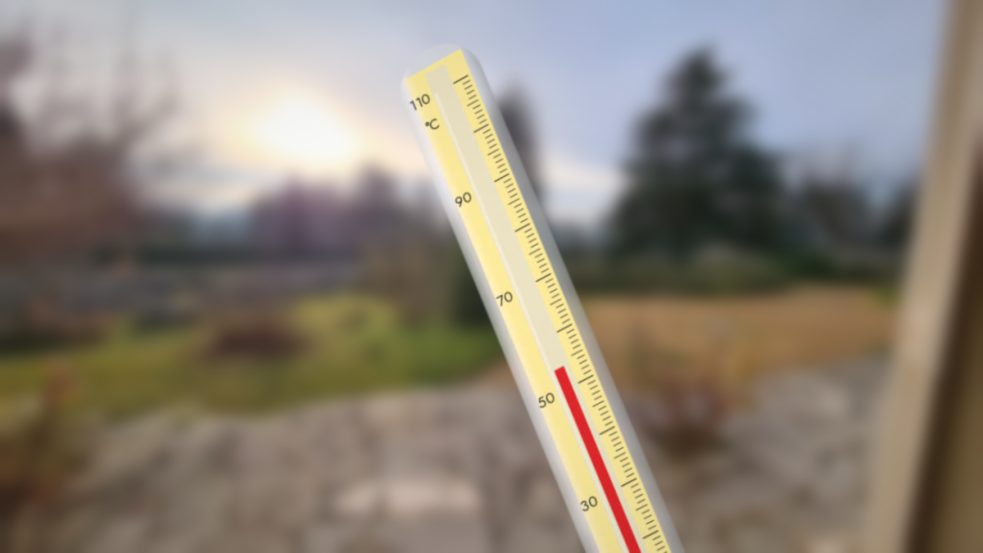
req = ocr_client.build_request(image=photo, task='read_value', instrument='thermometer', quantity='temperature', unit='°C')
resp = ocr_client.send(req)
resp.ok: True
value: 54 °C
